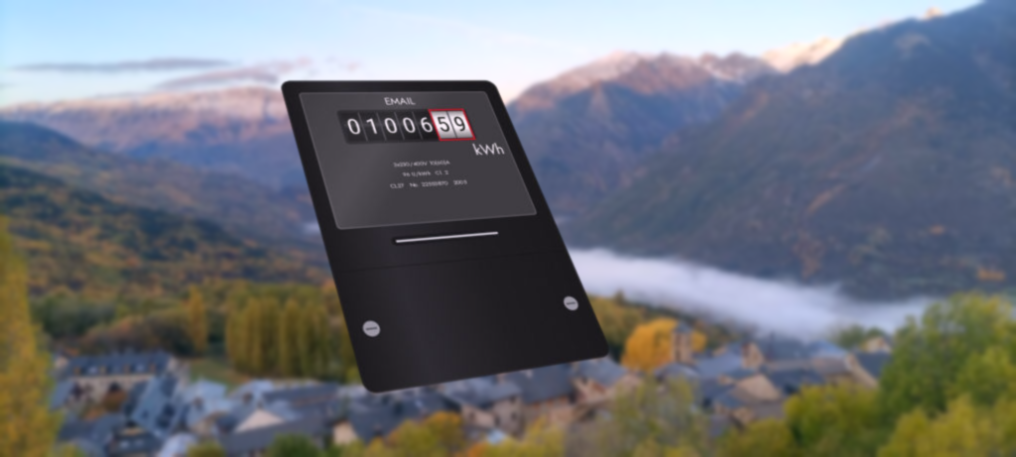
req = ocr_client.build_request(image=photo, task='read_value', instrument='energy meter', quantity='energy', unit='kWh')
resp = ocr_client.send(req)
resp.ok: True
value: 1006.59 kWh
